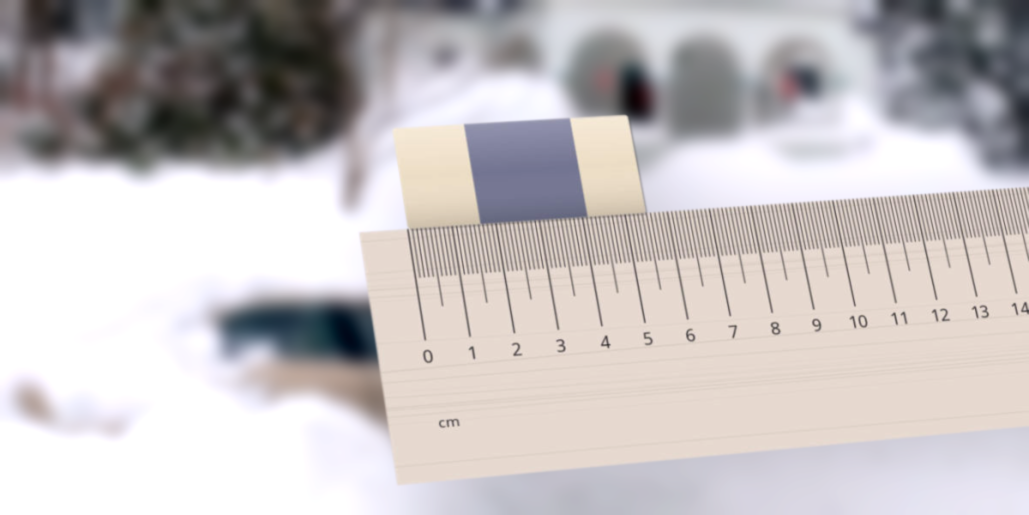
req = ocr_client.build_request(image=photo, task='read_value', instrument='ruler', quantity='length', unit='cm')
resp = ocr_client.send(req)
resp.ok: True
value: 5.5 cm
